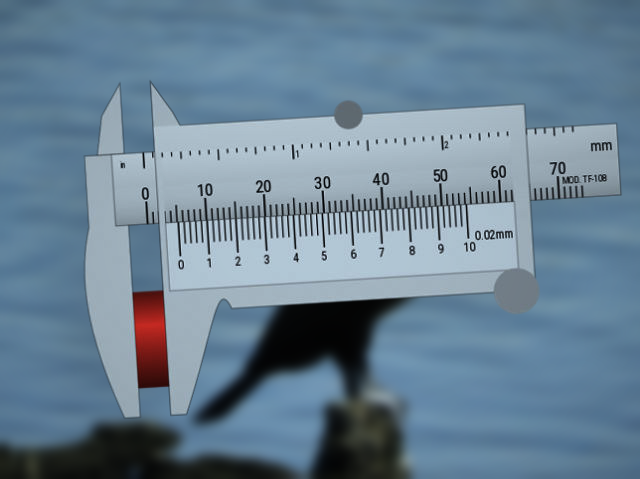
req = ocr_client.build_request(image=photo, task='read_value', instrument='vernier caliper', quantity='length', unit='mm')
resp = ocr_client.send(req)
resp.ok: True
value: 5.2 mm
